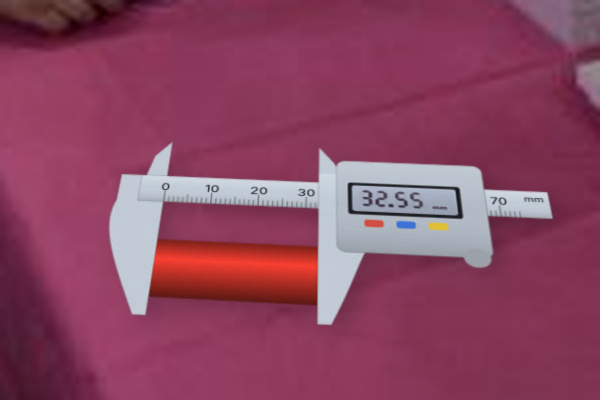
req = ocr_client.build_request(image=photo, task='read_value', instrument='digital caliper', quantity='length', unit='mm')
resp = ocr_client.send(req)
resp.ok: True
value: 32.55 mm
